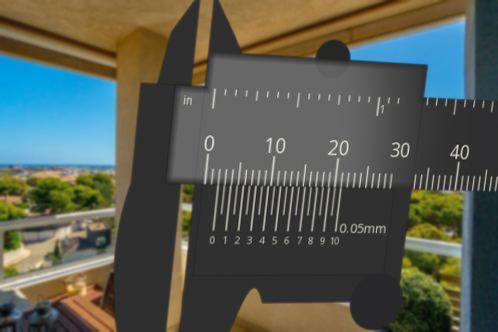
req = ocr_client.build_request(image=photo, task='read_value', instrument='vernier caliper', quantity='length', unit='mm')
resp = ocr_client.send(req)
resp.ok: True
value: 2.0 mm
